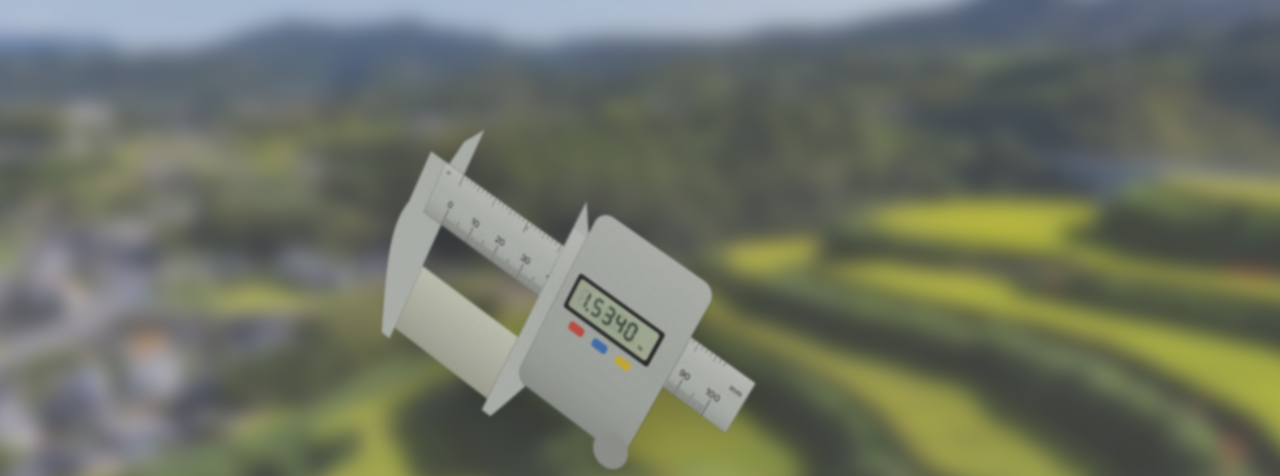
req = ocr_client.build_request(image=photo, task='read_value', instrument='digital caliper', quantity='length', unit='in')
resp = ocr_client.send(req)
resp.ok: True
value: 1.5340 in
